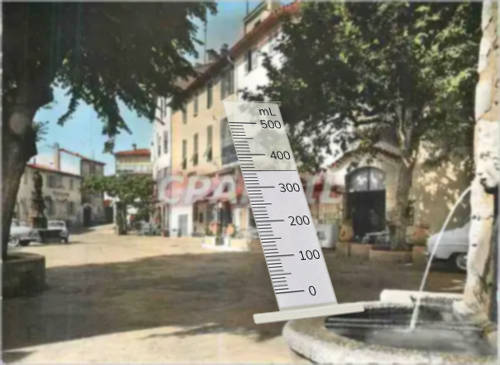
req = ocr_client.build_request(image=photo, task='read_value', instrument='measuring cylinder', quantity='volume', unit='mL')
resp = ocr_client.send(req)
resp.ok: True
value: 350 mL
